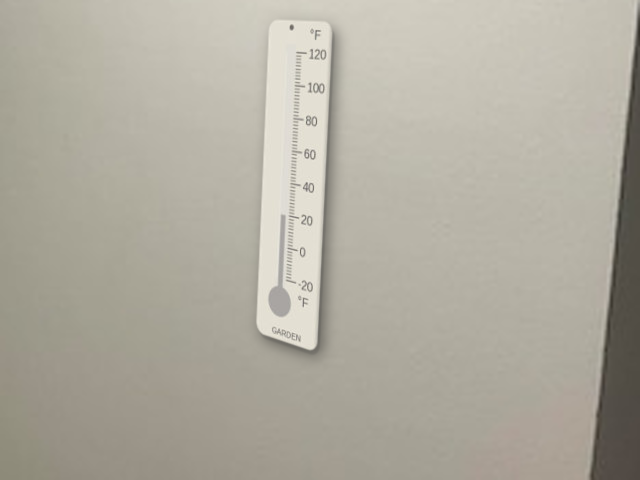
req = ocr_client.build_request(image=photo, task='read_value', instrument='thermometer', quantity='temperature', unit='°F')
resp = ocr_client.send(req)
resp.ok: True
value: 20 °F
